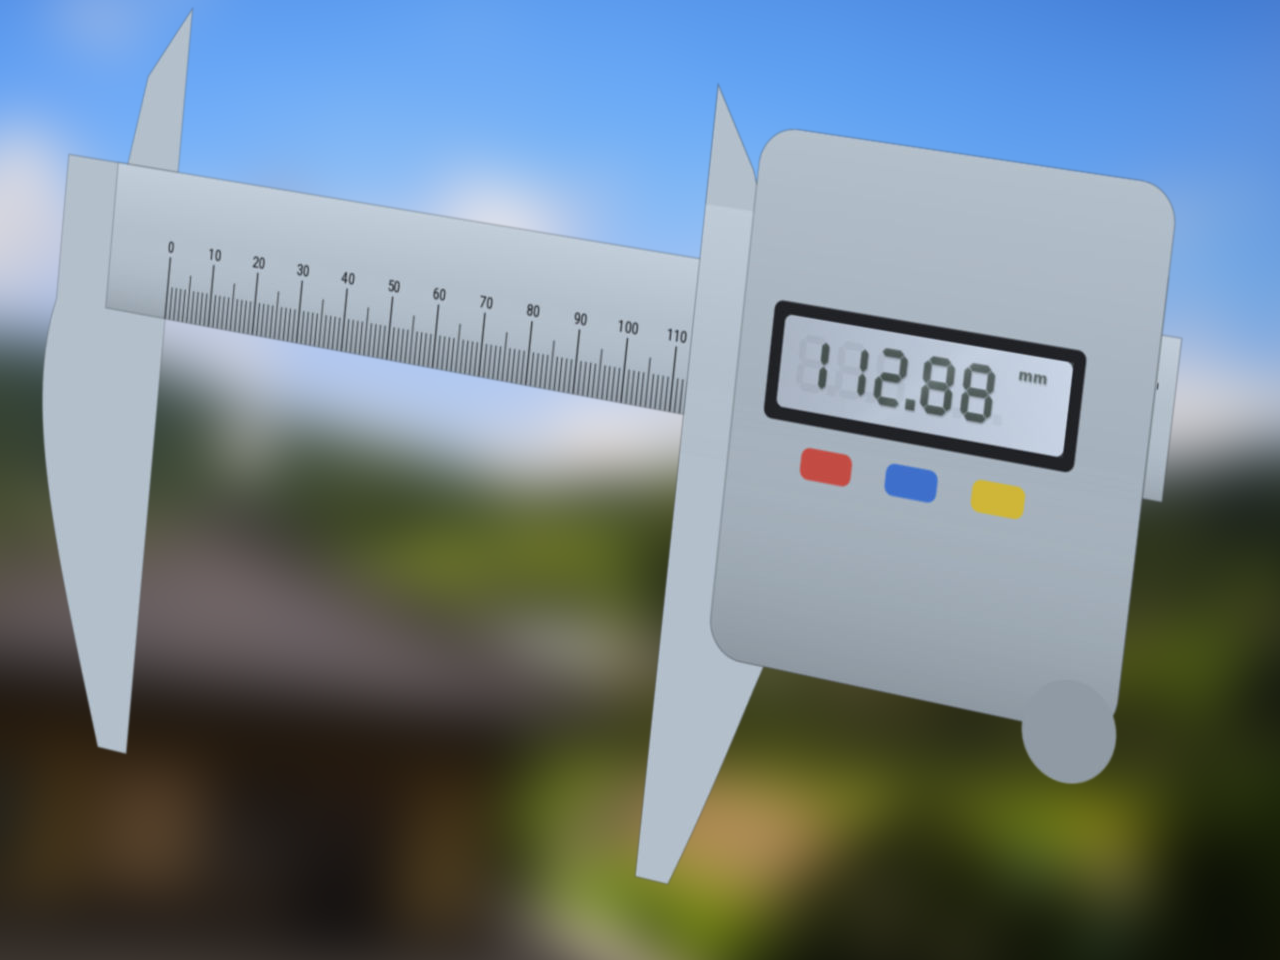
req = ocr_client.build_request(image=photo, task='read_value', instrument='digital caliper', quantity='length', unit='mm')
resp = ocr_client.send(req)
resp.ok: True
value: 112.88 mm
